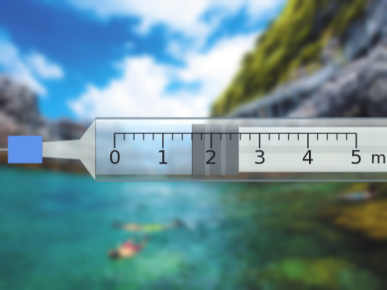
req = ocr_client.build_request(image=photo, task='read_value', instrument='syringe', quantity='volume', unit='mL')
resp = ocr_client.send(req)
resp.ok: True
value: 1.6 mL
